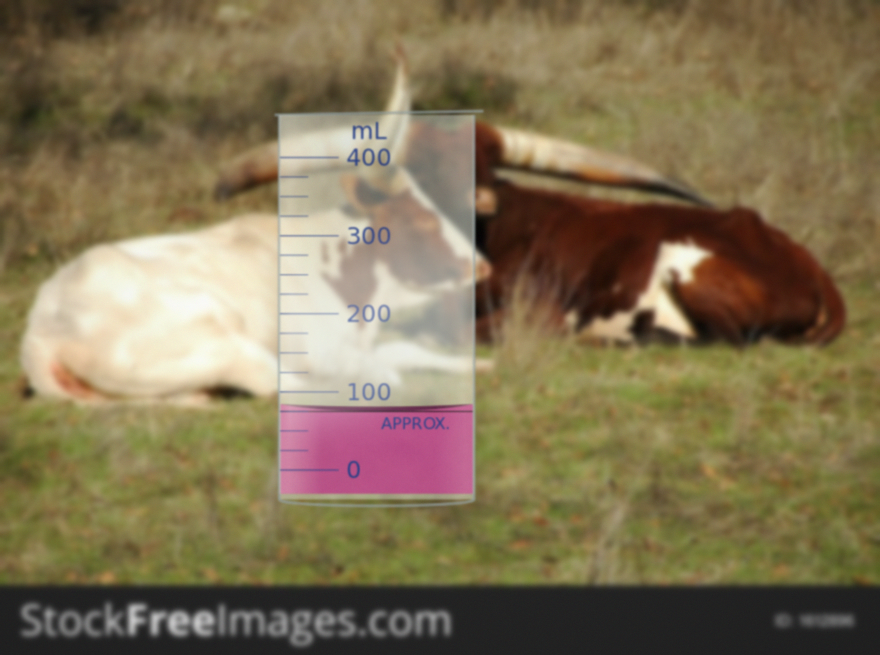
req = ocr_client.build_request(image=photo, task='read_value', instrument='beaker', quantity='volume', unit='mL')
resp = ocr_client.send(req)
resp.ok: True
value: 75 mL
